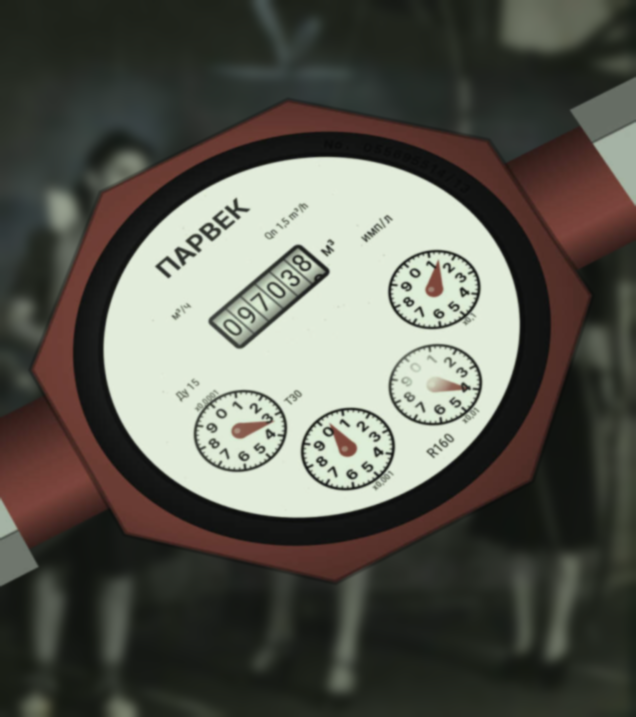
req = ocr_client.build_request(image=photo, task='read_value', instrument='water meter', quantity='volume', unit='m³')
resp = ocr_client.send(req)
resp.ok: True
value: 97038.1403 m³
